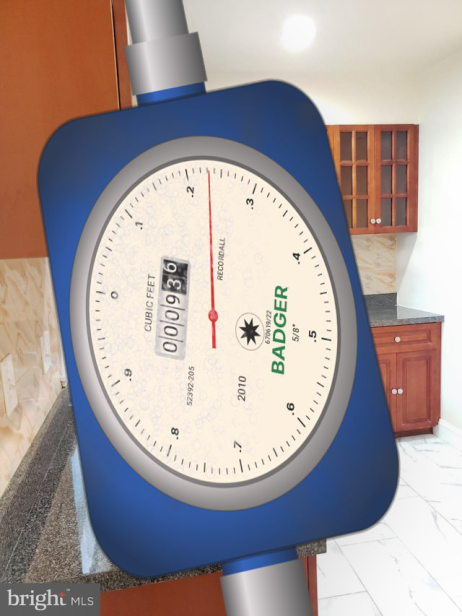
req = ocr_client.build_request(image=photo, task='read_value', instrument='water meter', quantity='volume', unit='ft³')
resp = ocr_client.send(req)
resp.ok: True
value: 936.23 ft³
